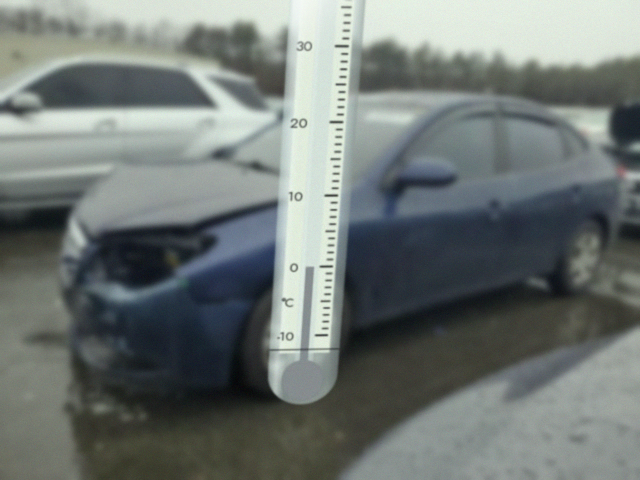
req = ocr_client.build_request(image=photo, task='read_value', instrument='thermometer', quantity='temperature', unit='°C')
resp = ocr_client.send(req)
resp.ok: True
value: 0 °C
